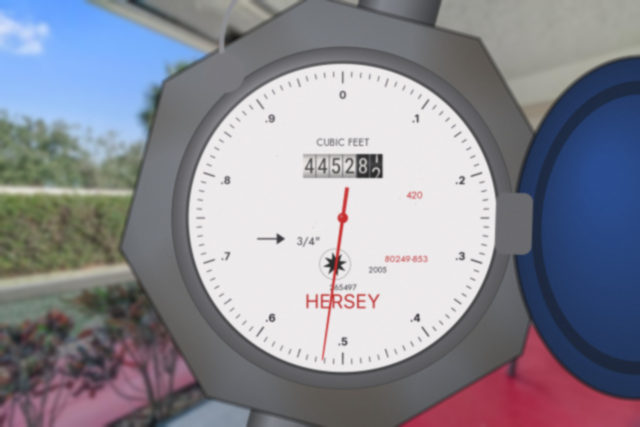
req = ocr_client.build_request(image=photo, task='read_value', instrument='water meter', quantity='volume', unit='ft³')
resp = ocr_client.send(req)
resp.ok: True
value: 445281.52 ft³
